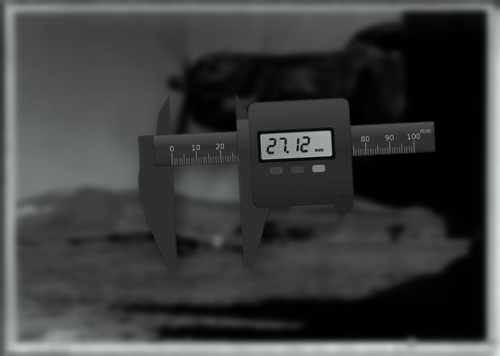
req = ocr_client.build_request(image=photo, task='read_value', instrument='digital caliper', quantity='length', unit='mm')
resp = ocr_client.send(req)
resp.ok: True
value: 27.12 mm
